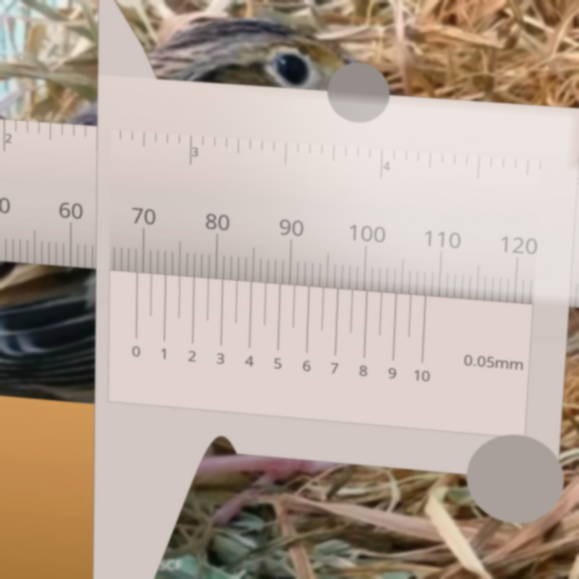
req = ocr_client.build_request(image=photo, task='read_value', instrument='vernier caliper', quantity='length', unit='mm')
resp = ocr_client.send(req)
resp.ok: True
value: 69.2 mm
